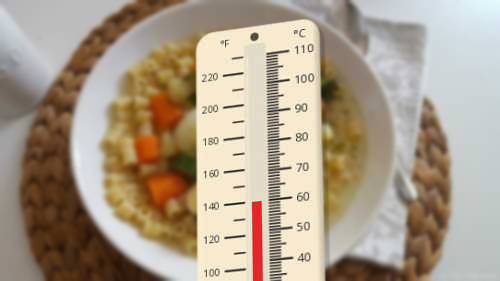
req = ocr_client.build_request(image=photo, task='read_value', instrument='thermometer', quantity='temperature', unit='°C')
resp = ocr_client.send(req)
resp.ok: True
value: 60 °C
